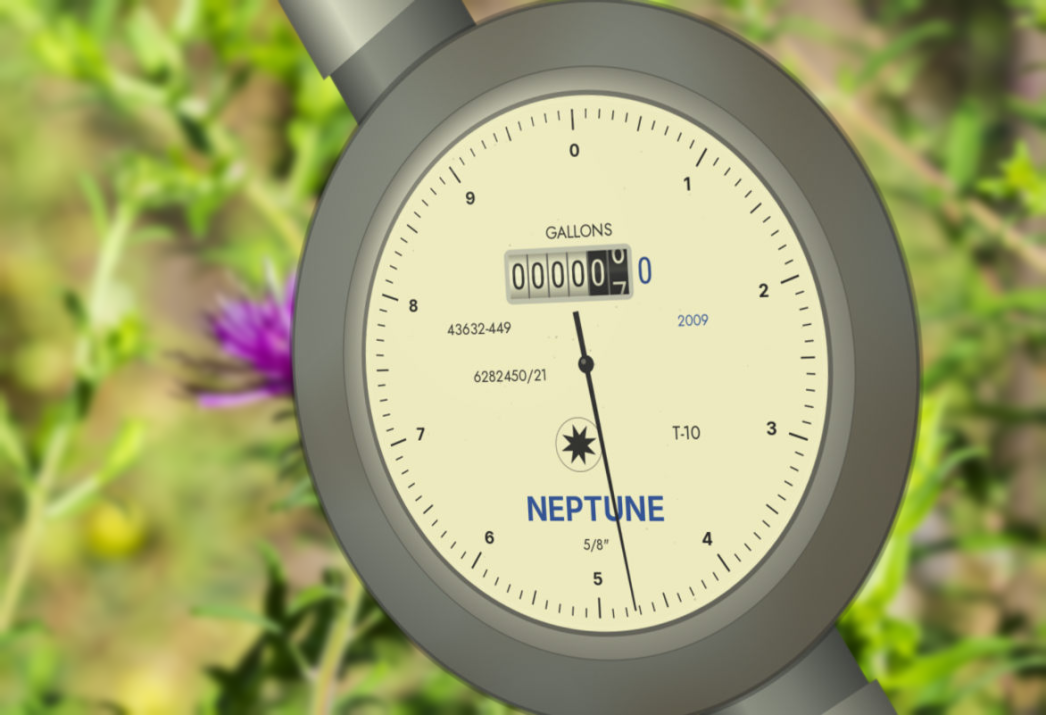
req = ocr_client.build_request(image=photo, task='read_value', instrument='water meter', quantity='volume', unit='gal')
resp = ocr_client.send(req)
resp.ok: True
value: 64.7 gal
